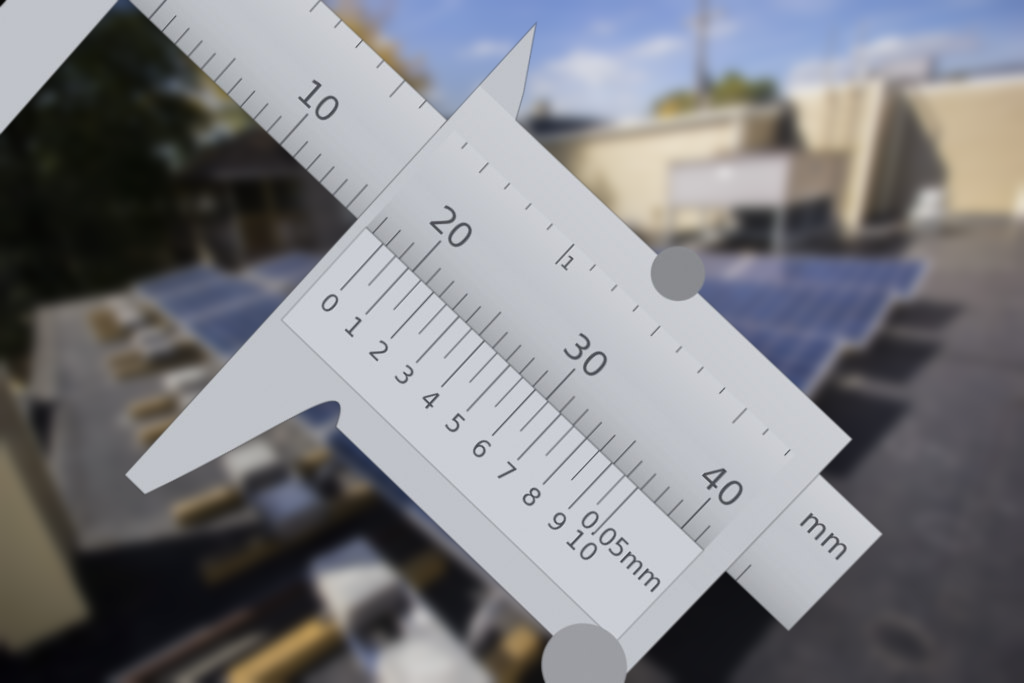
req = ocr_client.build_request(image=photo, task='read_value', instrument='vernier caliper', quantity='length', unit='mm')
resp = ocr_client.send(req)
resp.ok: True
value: 17.8 mm
